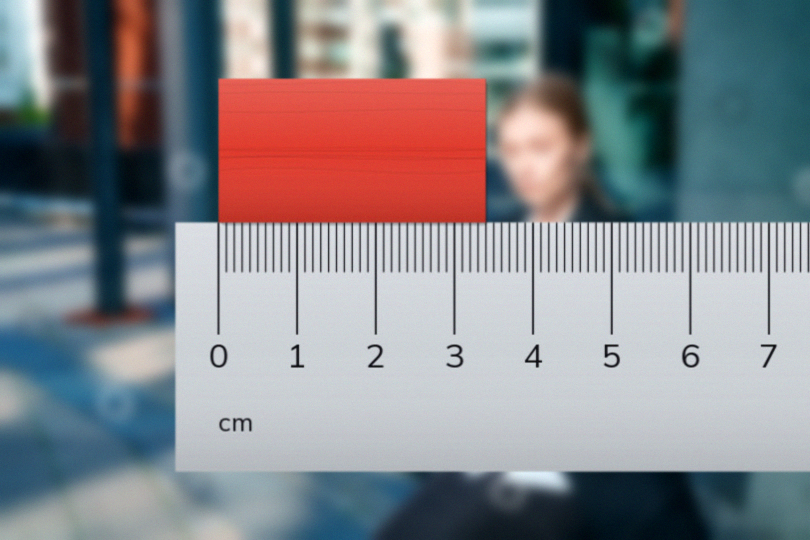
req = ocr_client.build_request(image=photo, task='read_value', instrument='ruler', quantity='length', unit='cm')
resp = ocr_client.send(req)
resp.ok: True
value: 3.4 cm
